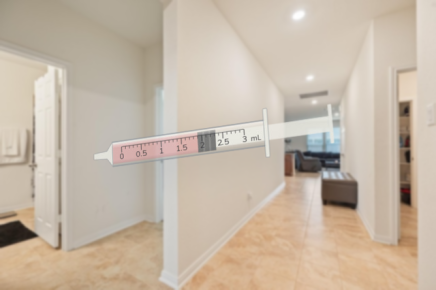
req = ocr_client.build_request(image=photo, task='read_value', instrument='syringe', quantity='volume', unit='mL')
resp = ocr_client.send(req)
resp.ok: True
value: 1.9 mL
